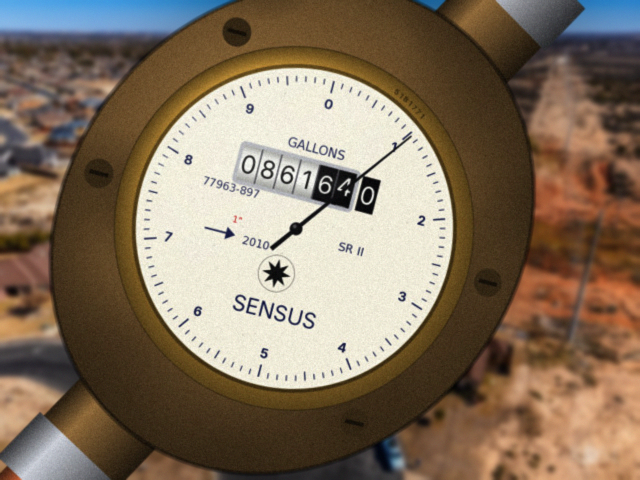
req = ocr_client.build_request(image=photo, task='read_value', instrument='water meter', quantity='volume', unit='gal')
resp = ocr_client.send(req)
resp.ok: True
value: 861641.0 gal
